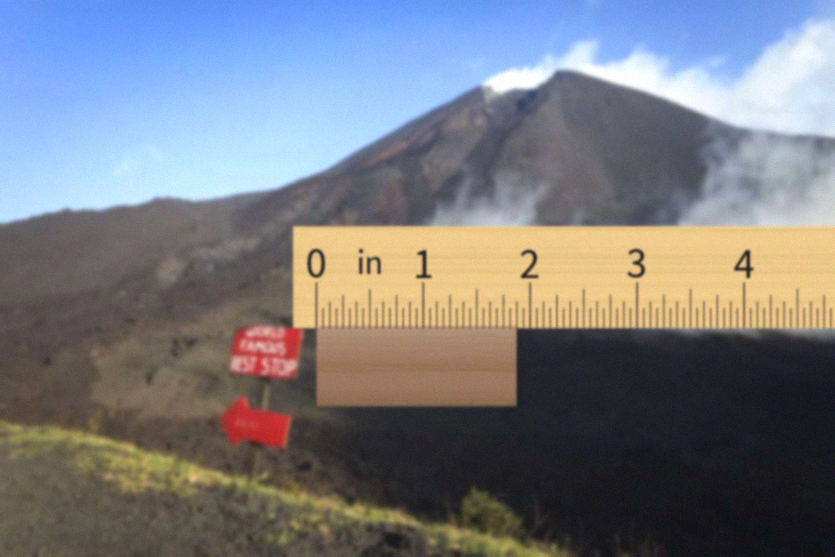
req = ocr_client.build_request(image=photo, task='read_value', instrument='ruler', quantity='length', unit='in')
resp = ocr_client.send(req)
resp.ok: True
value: 1.875 in
